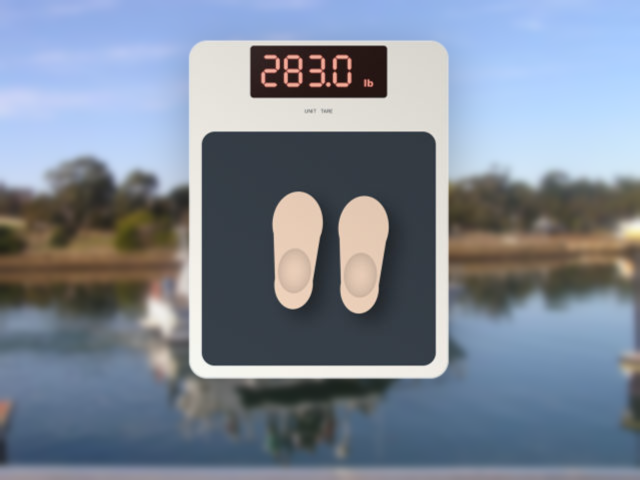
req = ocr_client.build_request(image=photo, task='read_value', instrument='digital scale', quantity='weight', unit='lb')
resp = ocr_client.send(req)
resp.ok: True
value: 283.0 lb
